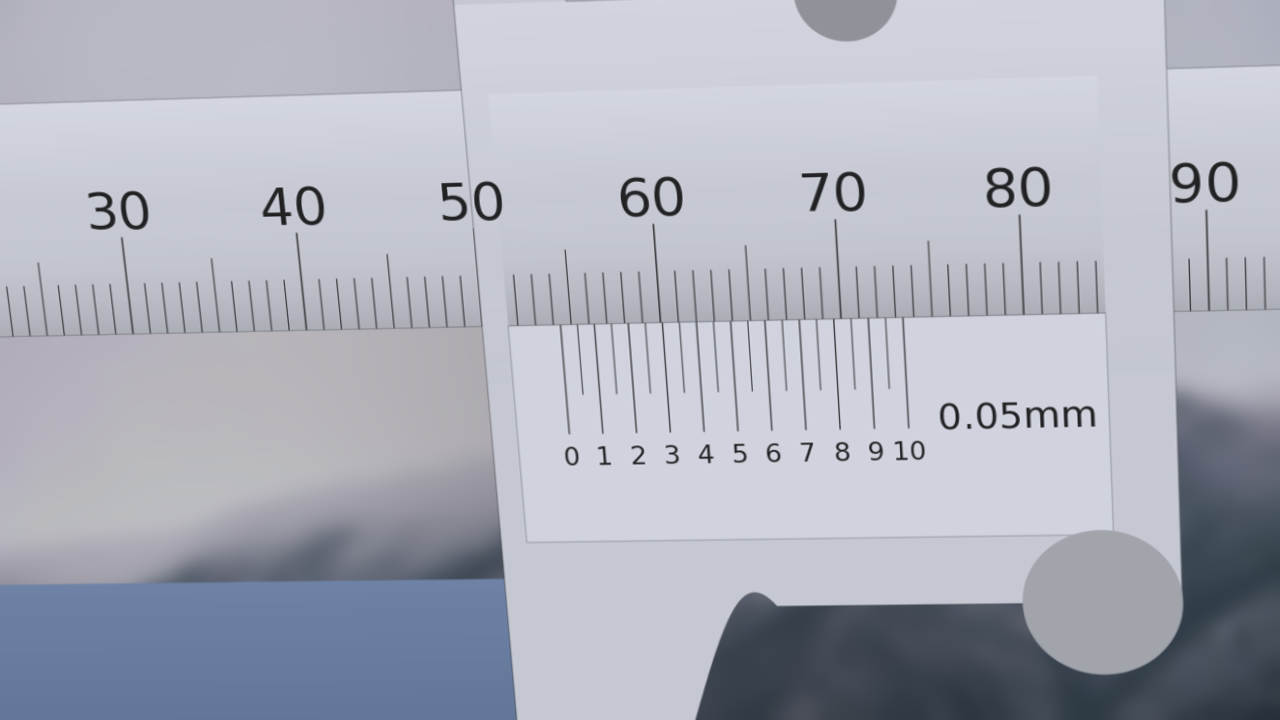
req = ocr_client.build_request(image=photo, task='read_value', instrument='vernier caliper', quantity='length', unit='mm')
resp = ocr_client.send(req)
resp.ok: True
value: 54.4 mm
